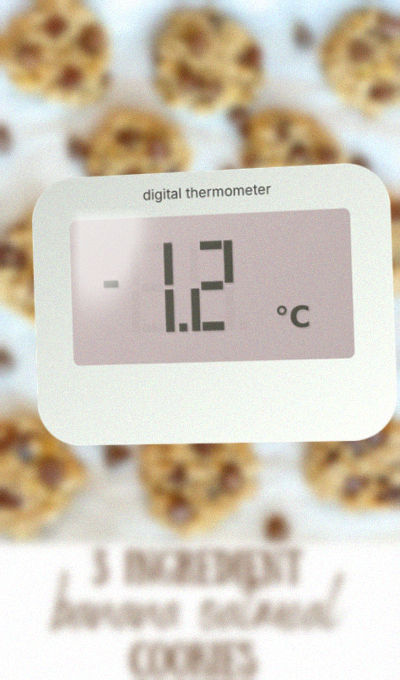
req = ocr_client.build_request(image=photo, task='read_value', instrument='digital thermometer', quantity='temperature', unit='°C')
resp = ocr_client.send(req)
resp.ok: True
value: -1.2 °C
